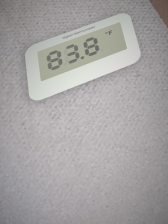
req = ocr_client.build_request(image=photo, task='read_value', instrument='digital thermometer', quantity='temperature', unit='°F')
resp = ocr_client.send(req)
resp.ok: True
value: 83.8 °F
